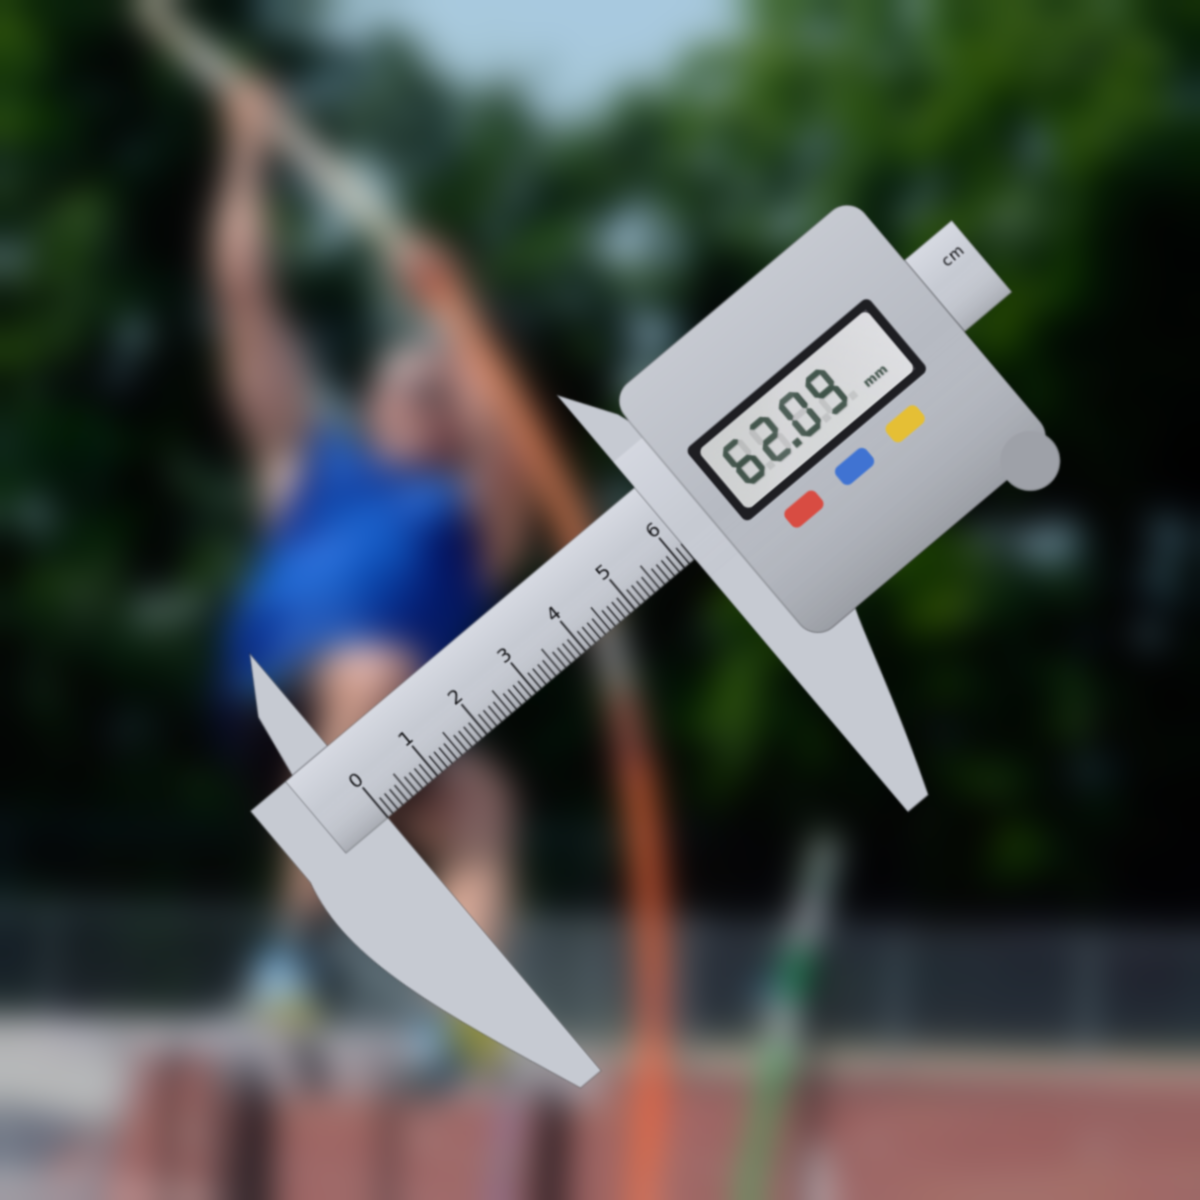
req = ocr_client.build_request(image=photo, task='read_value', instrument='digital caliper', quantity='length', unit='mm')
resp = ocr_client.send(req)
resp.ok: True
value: 62.09 mm
